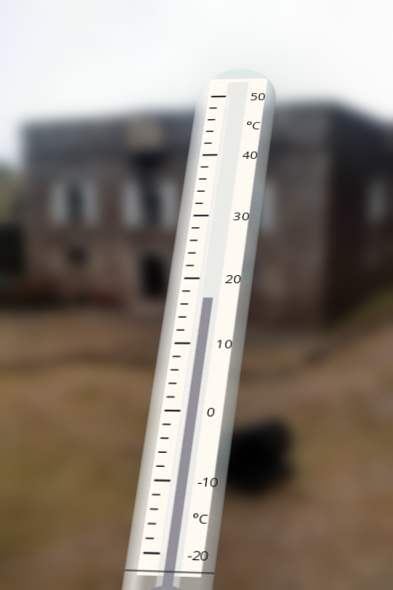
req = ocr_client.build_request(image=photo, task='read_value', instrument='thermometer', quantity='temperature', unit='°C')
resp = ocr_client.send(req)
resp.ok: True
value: 17 °C
